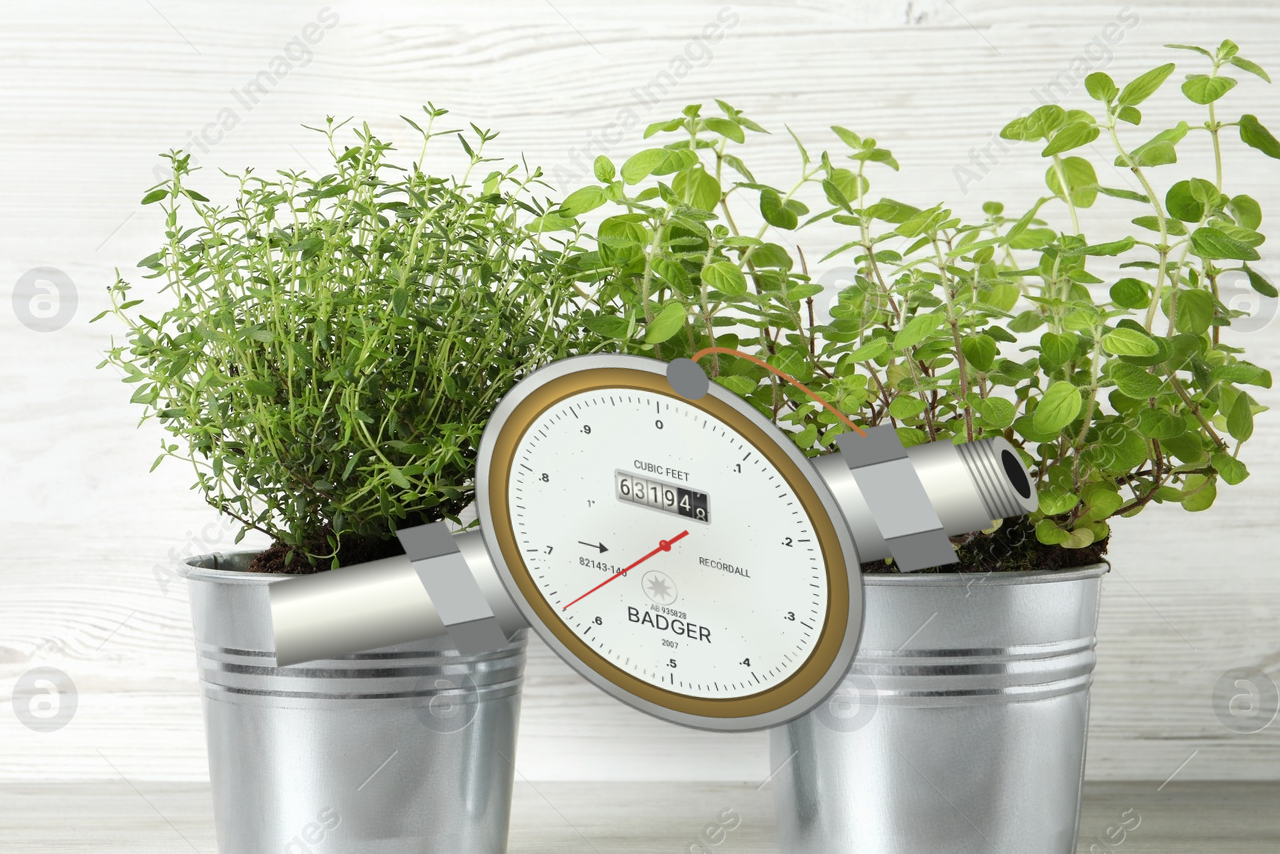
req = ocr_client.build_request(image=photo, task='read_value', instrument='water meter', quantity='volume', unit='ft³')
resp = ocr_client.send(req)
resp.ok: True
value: 631947.63 ft³
